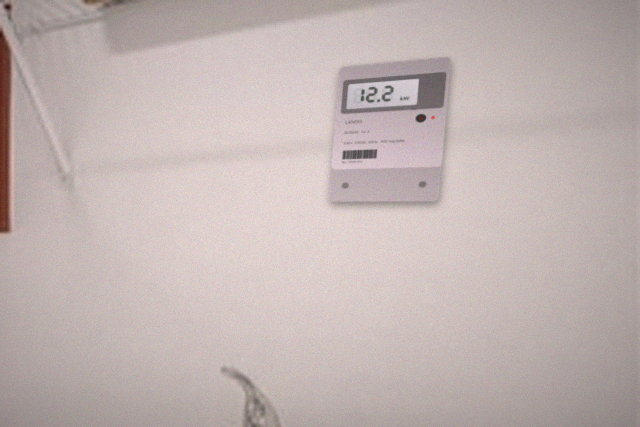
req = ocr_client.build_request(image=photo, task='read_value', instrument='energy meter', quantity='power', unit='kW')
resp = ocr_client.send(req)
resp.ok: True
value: 12.2 kW
